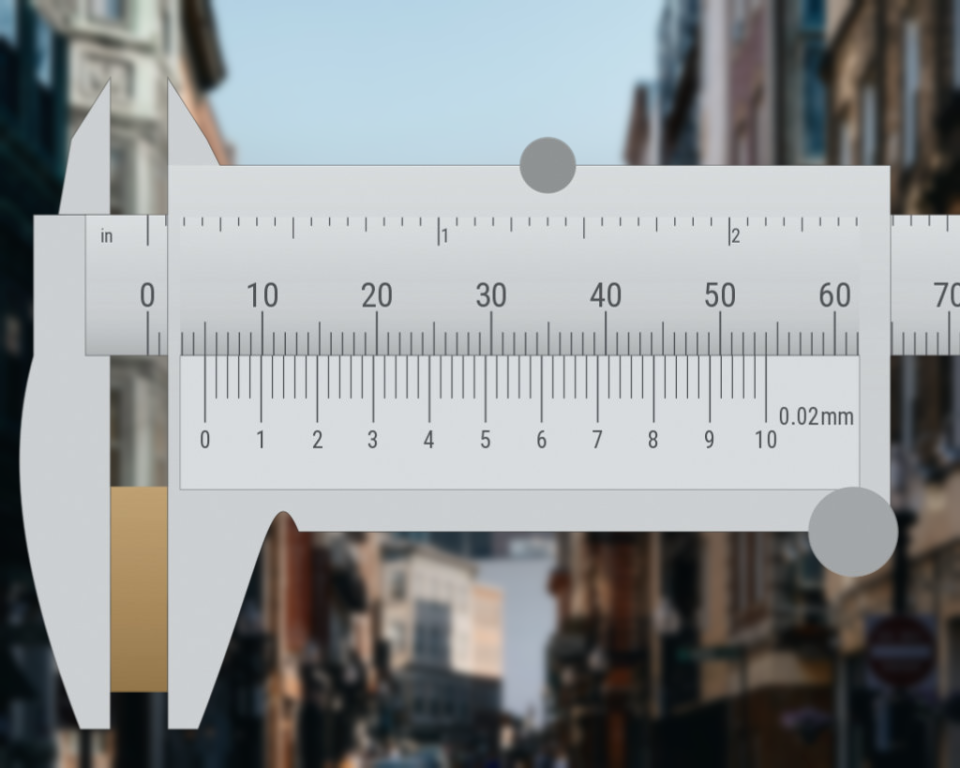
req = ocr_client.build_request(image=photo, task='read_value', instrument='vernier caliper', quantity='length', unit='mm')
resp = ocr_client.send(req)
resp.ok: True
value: 5.0 mm
